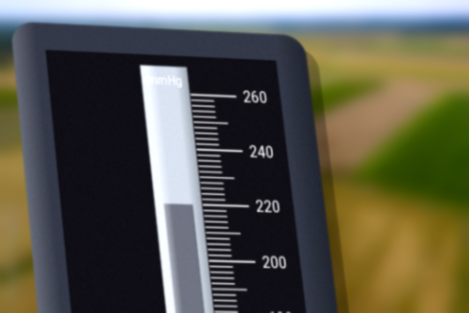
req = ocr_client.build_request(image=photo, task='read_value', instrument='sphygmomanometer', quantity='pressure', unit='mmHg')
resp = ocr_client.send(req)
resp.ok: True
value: 220 mmHg
